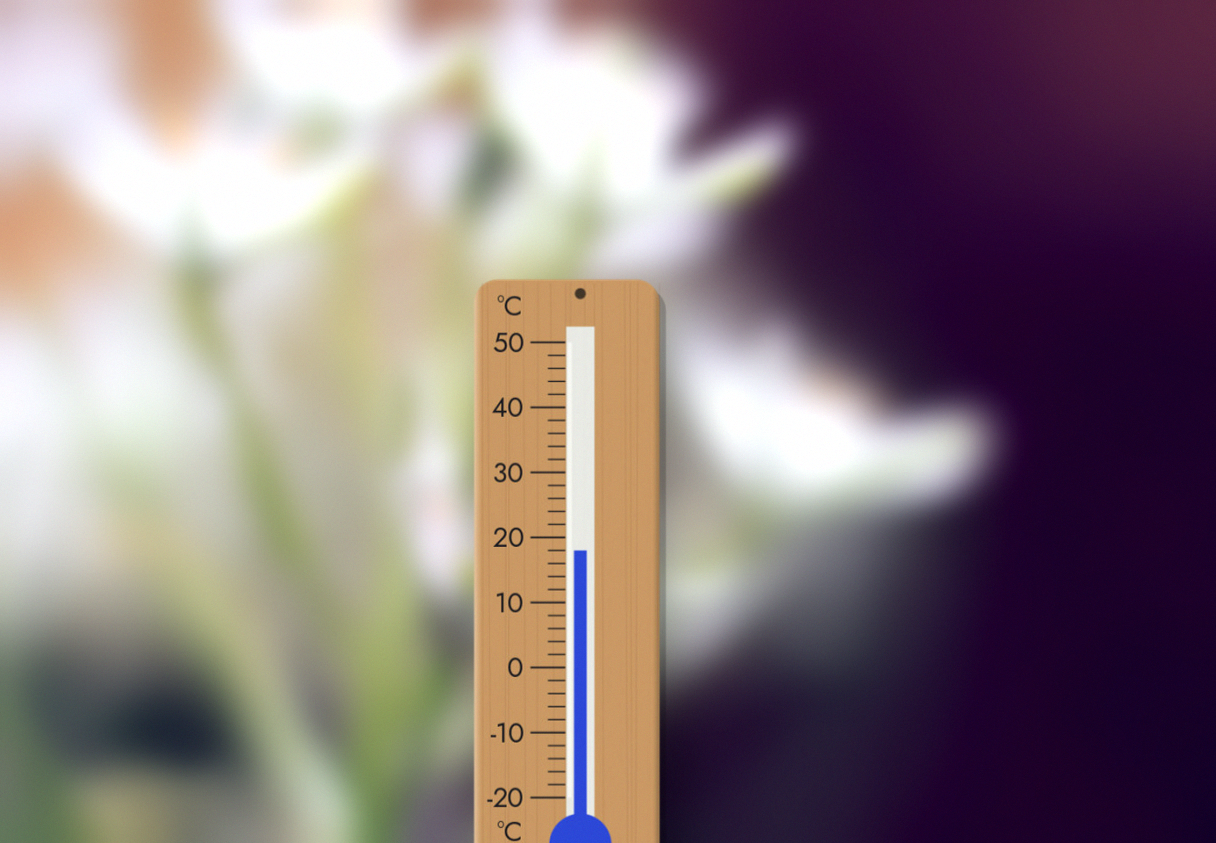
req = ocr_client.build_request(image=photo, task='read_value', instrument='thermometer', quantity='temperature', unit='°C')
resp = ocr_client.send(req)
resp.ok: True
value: 18 °C
